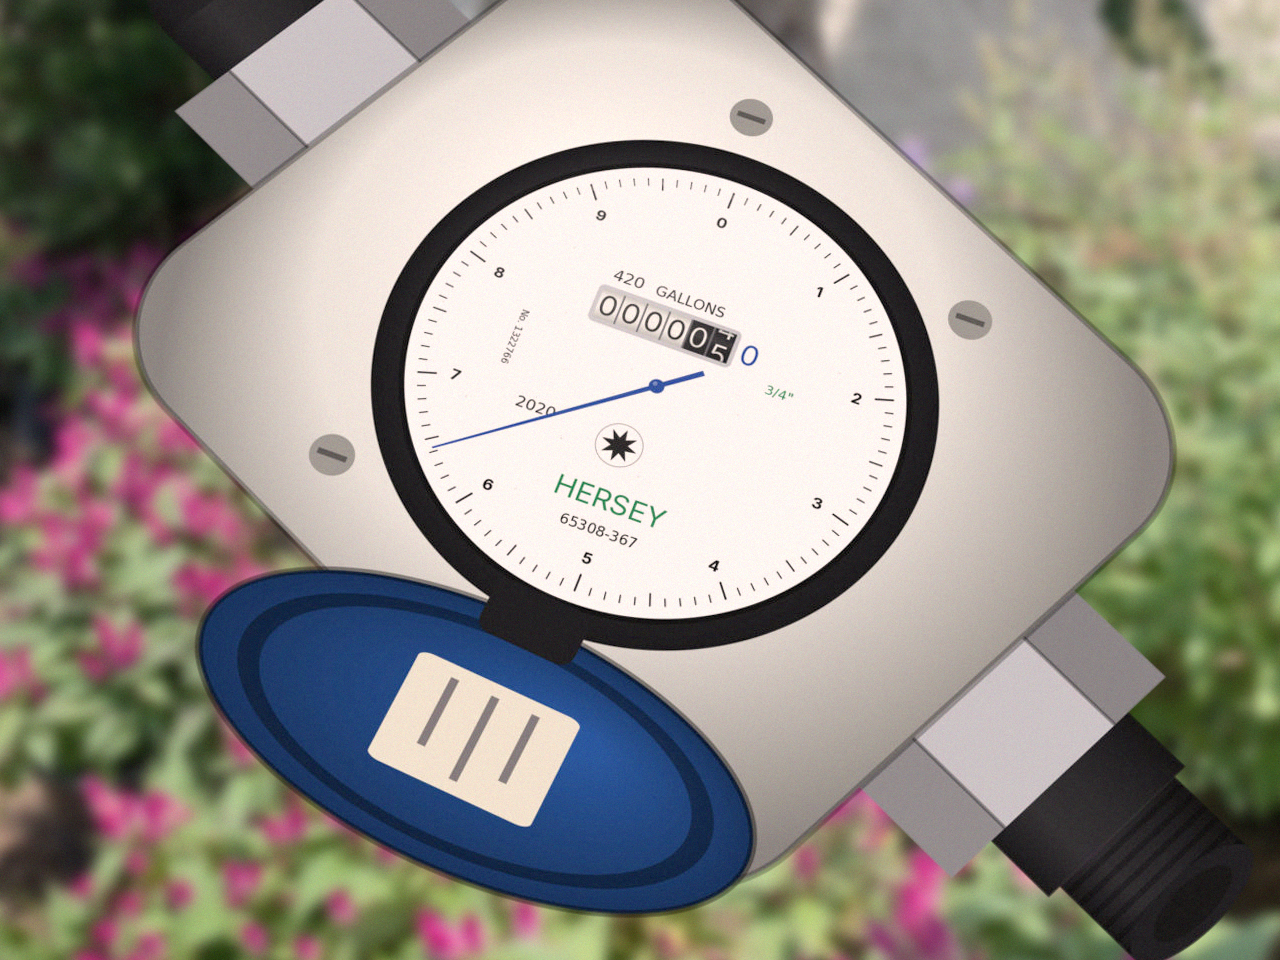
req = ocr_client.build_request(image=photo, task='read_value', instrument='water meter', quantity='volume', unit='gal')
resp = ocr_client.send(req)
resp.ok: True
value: 46.4 gal
